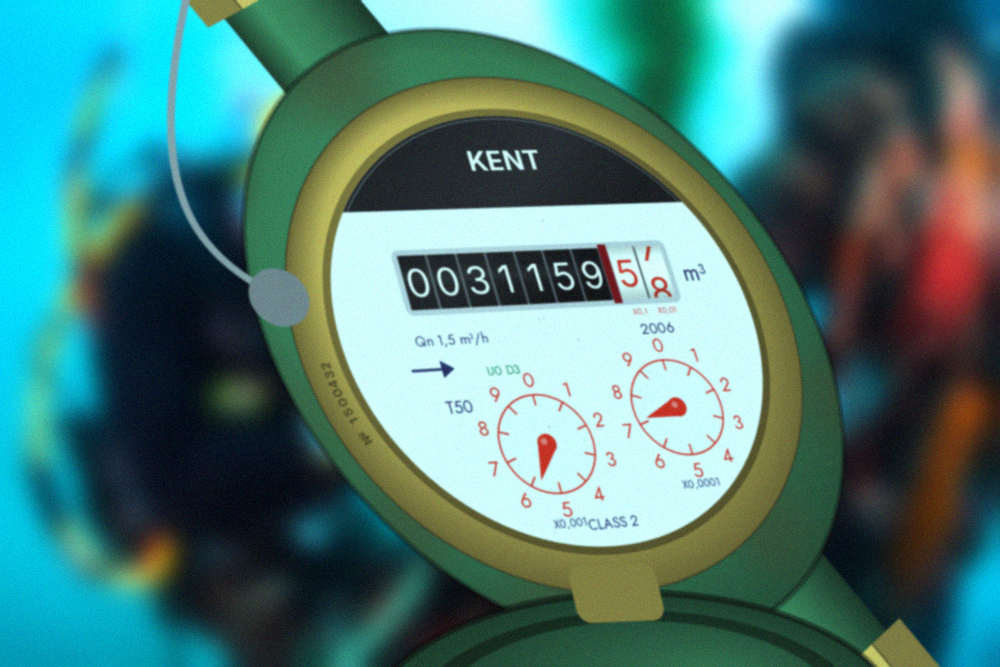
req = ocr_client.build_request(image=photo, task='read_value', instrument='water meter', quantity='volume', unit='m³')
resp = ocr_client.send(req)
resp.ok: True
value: 31159.5757 m³
